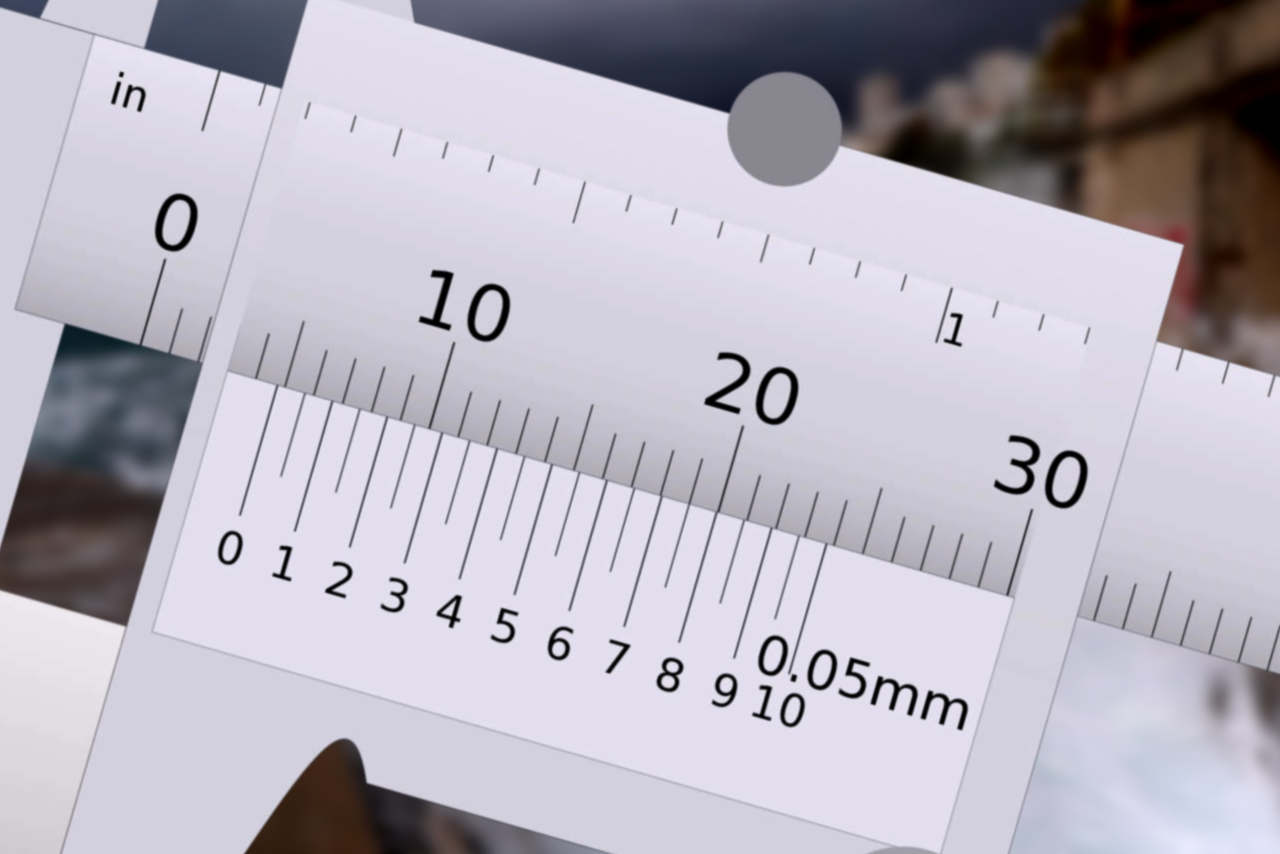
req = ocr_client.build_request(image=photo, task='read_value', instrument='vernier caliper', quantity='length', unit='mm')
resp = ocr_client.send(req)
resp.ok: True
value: 4.75 mm
